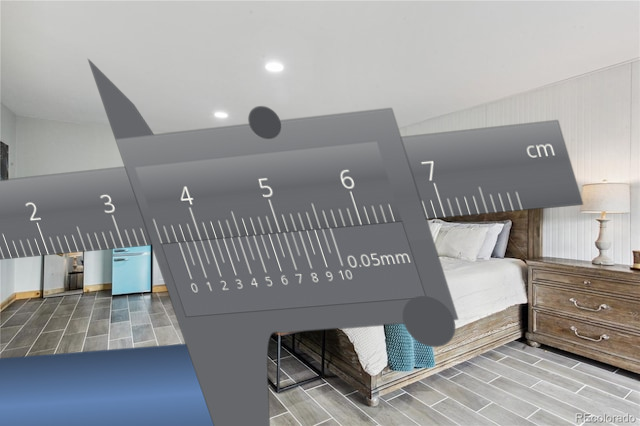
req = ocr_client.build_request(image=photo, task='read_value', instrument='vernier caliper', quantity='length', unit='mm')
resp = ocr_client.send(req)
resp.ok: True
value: 37.2 mm
